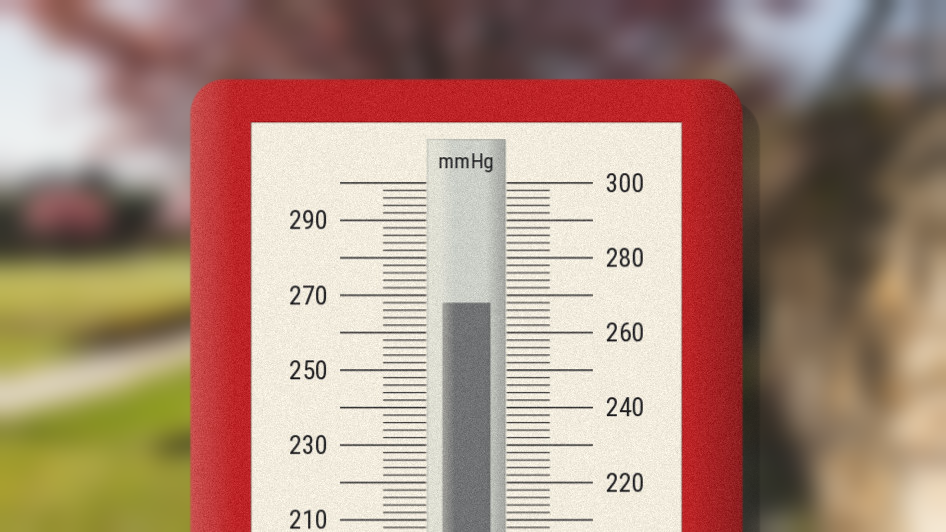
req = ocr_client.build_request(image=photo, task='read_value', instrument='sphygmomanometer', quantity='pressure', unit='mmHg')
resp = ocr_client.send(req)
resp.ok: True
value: 268 mmHg
